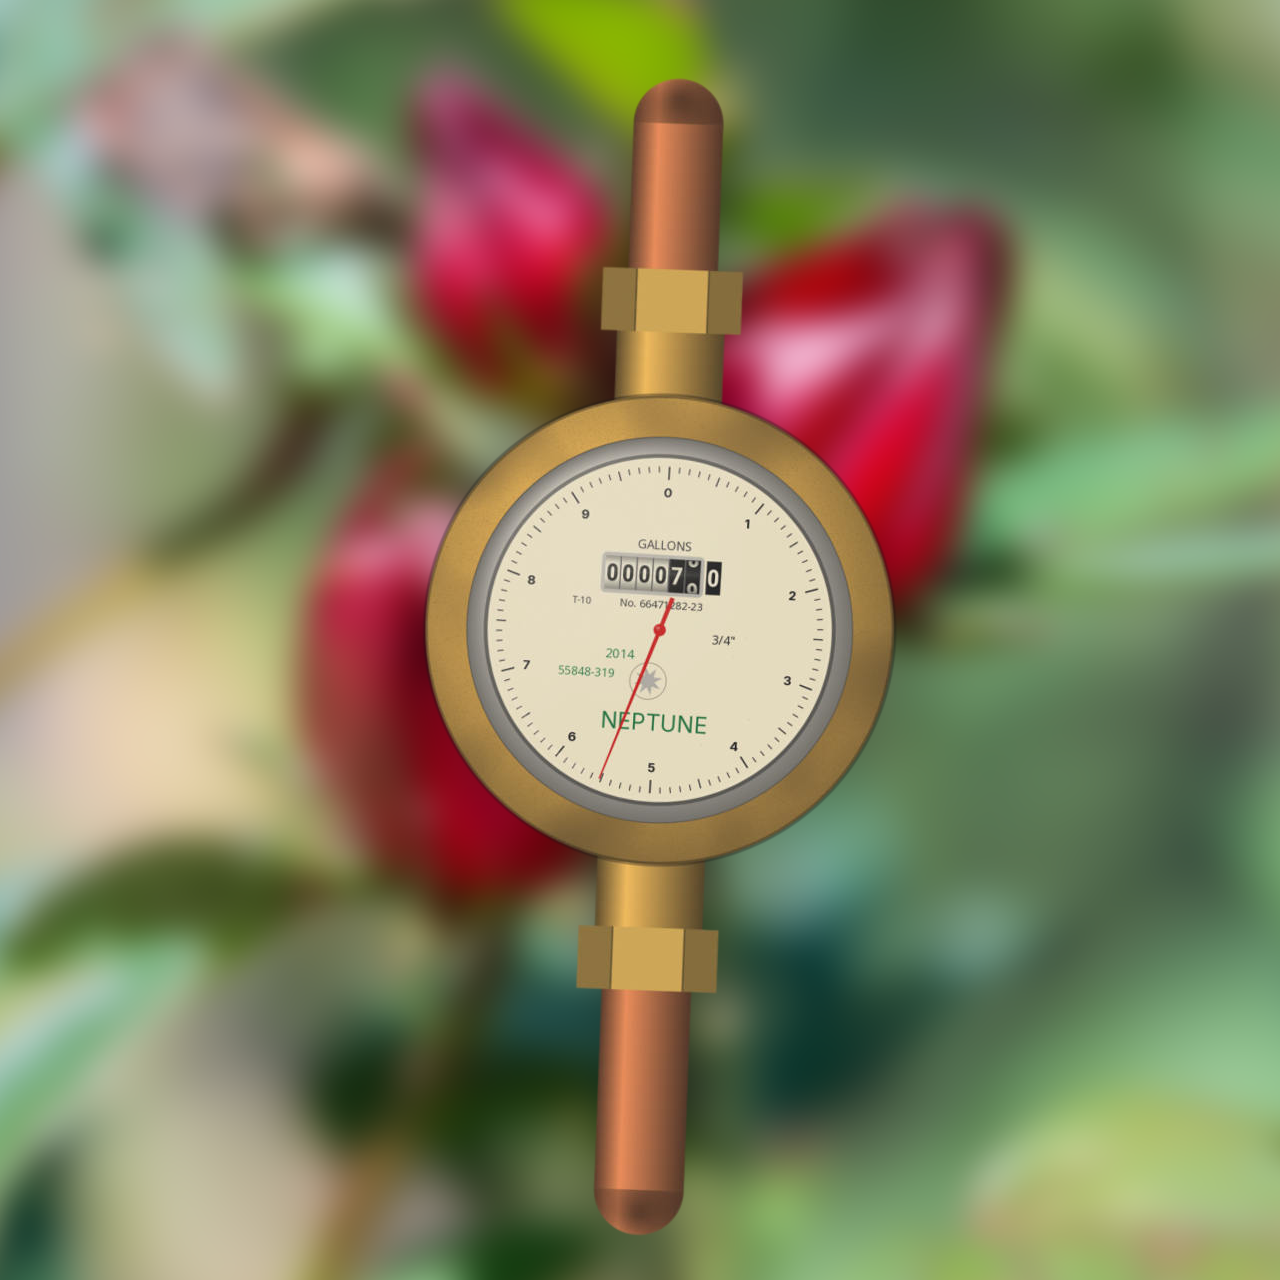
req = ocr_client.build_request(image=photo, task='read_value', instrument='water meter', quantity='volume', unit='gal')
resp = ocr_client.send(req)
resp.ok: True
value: 785.5 gal
